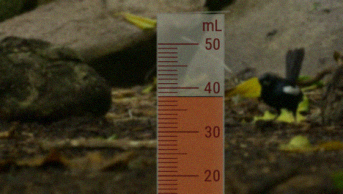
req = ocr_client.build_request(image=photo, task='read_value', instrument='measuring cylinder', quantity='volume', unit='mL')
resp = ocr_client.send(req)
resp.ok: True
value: 38 mL
